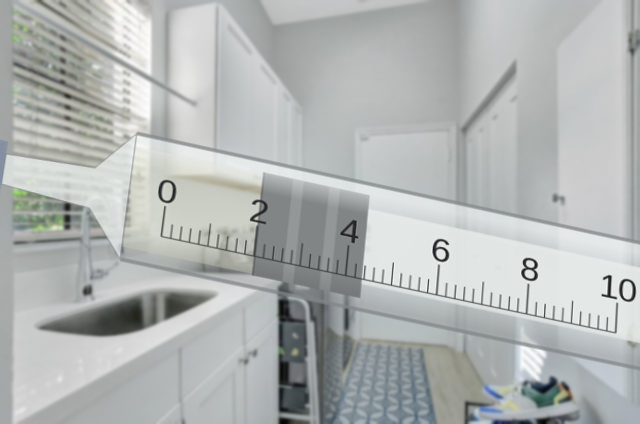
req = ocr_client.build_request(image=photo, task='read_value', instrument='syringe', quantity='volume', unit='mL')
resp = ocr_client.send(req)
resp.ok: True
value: 2 mL
